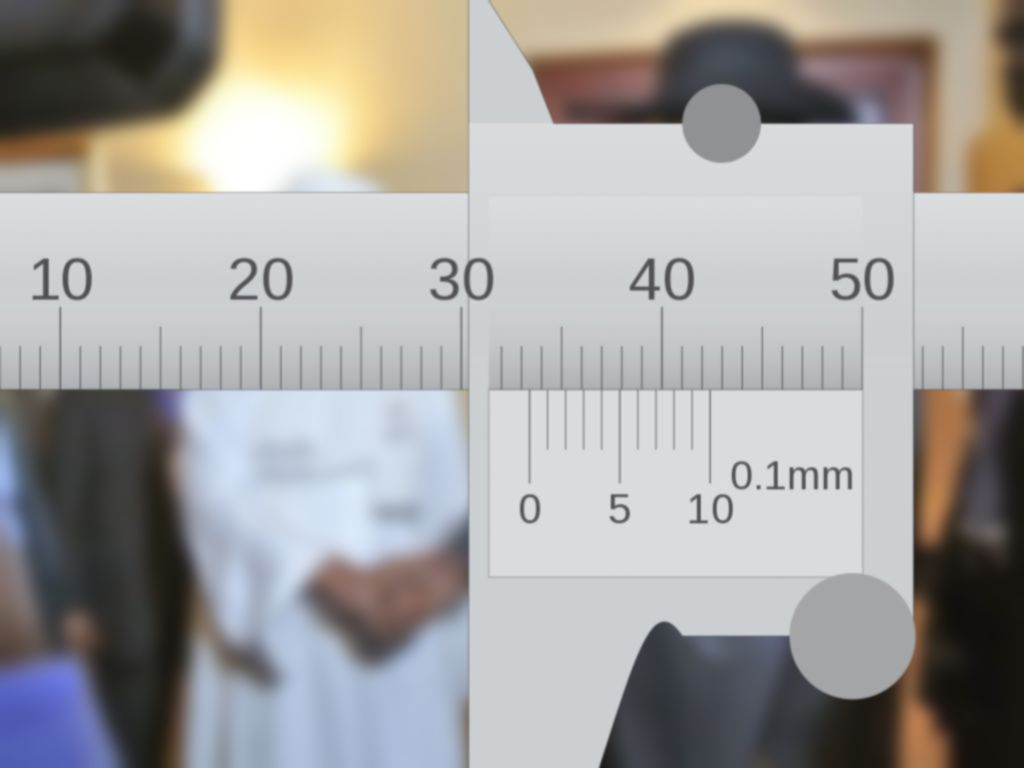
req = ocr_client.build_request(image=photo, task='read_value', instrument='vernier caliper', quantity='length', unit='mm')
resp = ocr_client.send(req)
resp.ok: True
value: 33.4 mm
